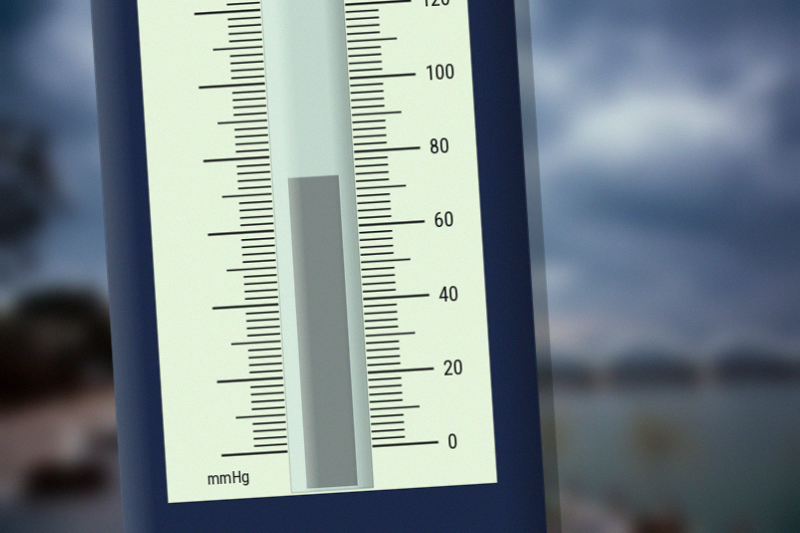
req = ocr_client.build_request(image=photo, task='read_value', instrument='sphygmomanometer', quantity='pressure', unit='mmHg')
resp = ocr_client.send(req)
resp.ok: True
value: 74 mmHg
